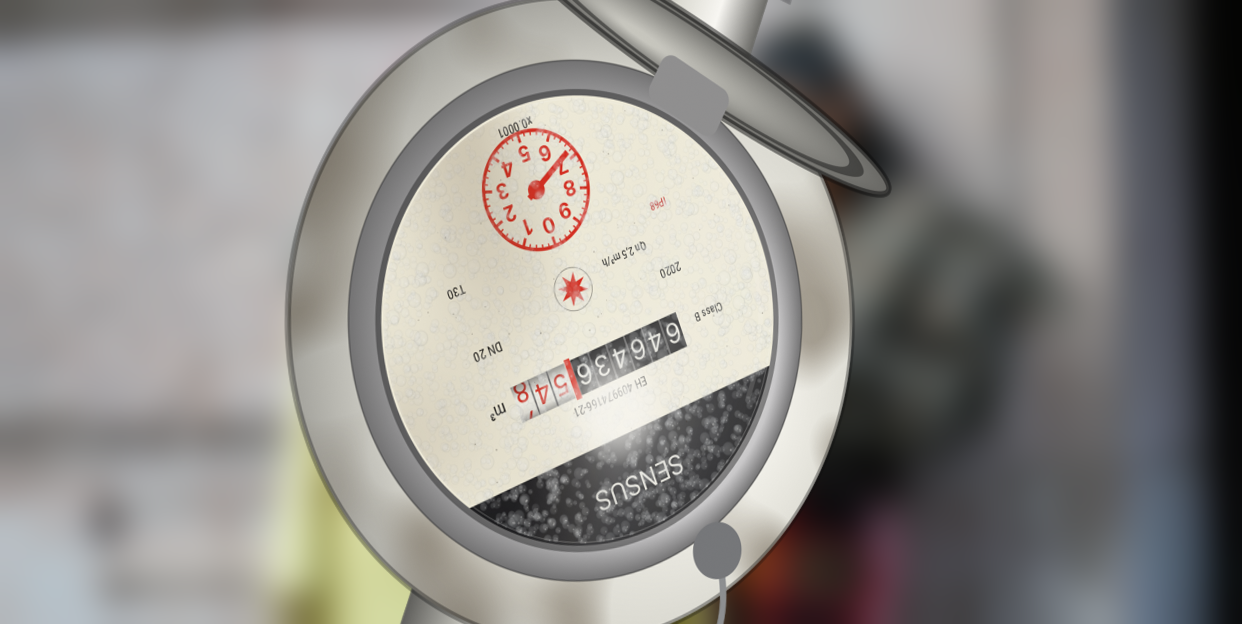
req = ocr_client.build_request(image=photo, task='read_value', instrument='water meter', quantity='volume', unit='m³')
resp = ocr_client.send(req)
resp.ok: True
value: 646436.5476 m³
